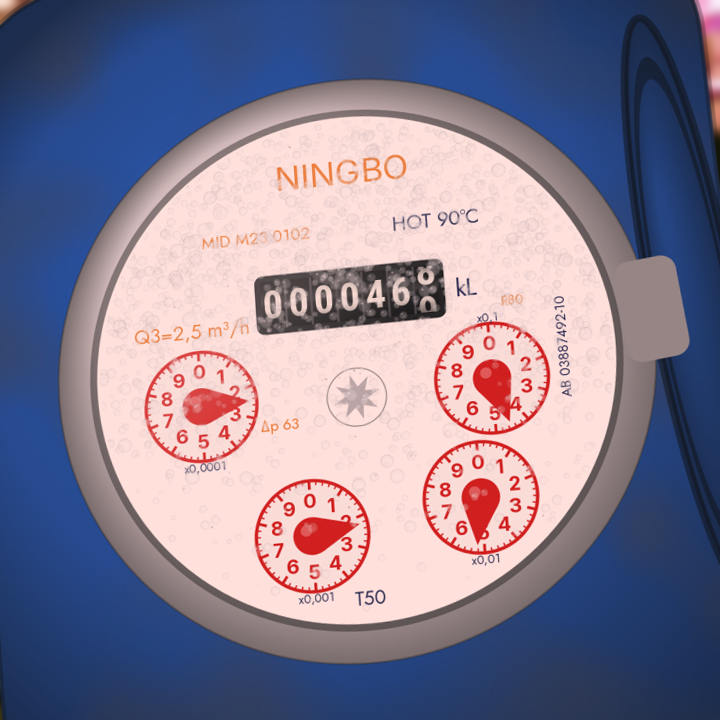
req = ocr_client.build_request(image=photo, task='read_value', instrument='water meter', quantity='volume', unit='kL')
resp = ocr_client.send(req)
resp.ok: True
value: 468.4522 kL
